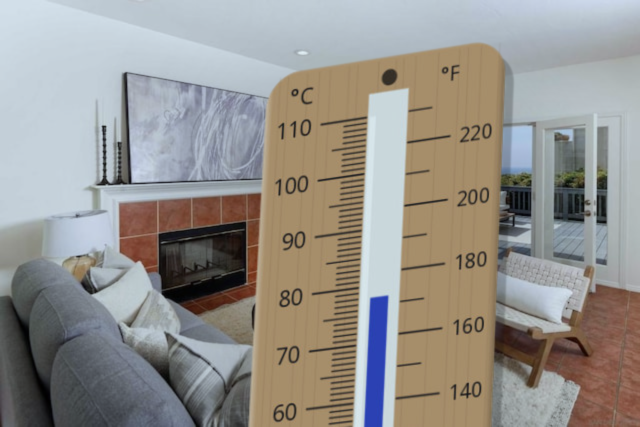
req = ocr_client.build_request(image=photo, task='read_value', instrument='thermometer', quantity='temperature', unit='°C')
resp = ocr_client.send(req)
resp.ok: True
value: 78 °C
